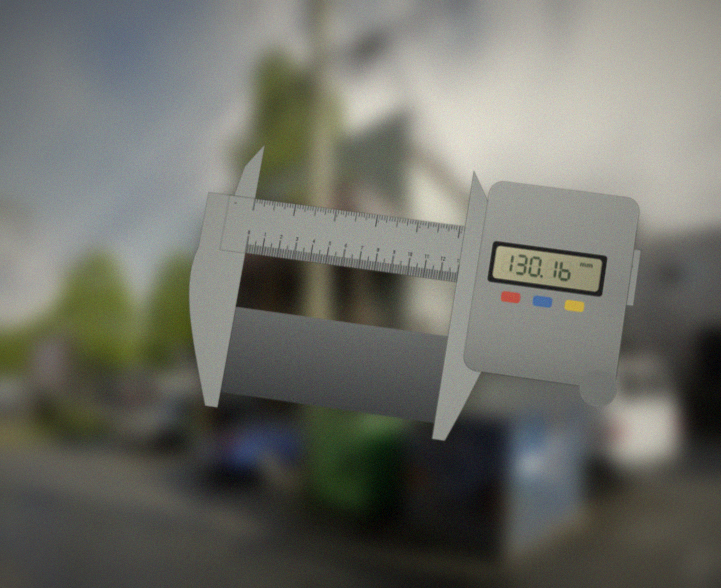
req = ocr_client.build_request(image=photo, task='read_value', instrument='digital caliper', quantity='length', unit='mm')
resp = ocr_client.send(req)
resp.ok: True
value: 130.16 mm
